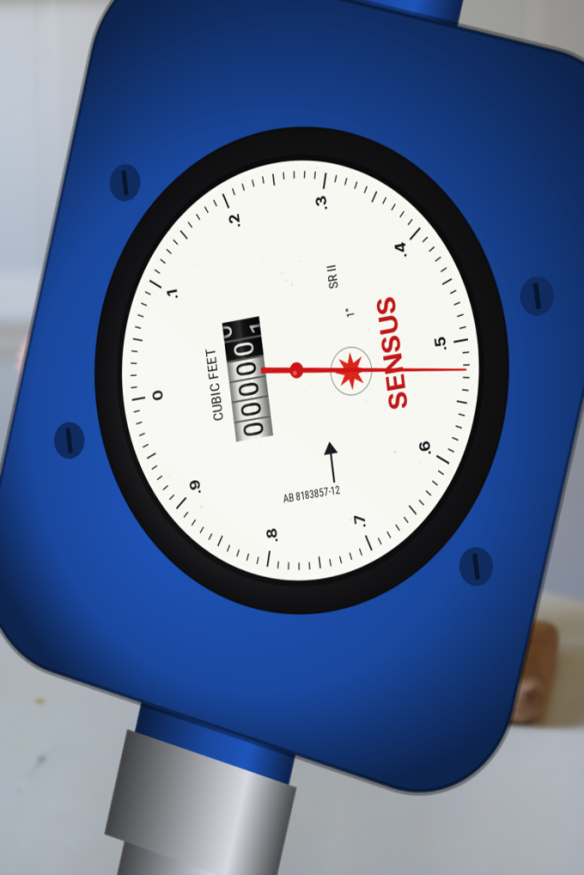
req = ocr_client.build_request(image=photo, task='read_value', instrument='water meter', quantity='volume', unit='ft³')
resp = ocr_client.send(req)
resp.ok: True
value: 0.52 ft³
